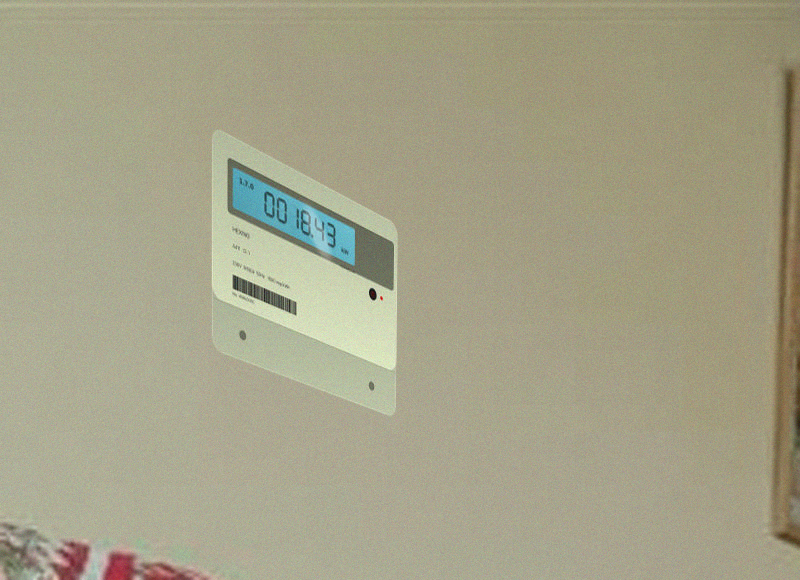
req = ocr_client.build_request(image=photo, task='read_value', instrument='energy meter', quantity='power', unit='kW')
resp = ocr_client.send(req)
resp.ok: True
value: 18.43 kW
